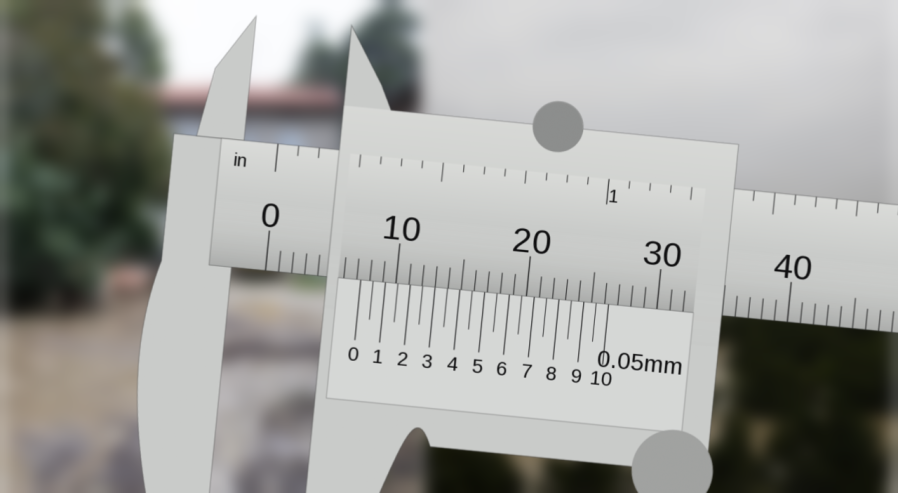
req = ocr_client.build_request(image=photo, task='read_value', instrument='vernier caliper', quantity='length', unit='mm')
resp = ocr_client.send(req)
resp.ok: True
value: 7.3 mm
